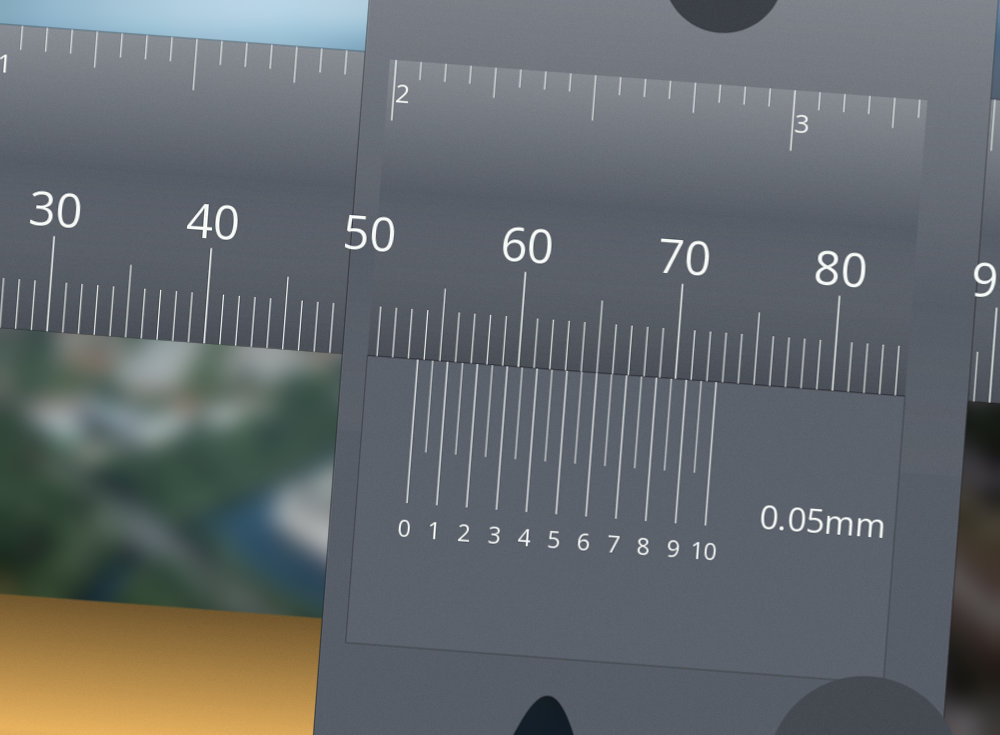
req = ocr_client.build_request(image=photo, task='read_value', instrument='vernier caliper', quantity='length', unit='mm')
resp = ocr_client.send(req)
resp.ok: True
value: 53.6 mm
